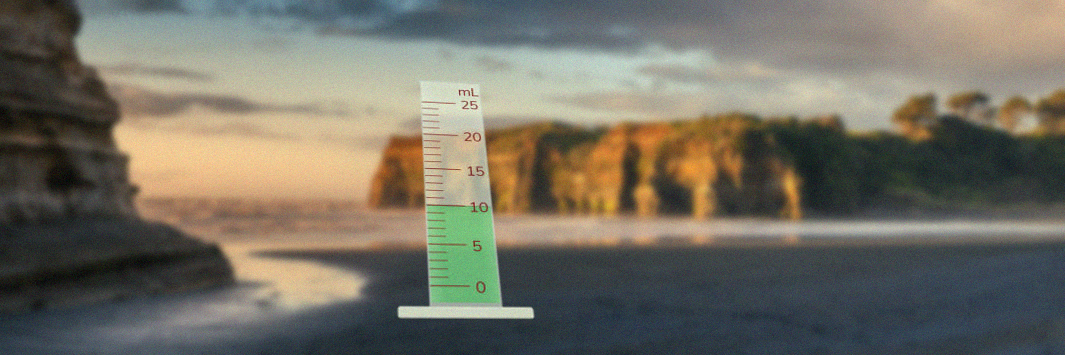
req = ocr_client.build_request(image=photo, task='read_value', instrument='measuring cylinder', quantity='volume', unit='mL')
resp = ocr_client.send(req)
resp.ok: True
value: 10 mL
